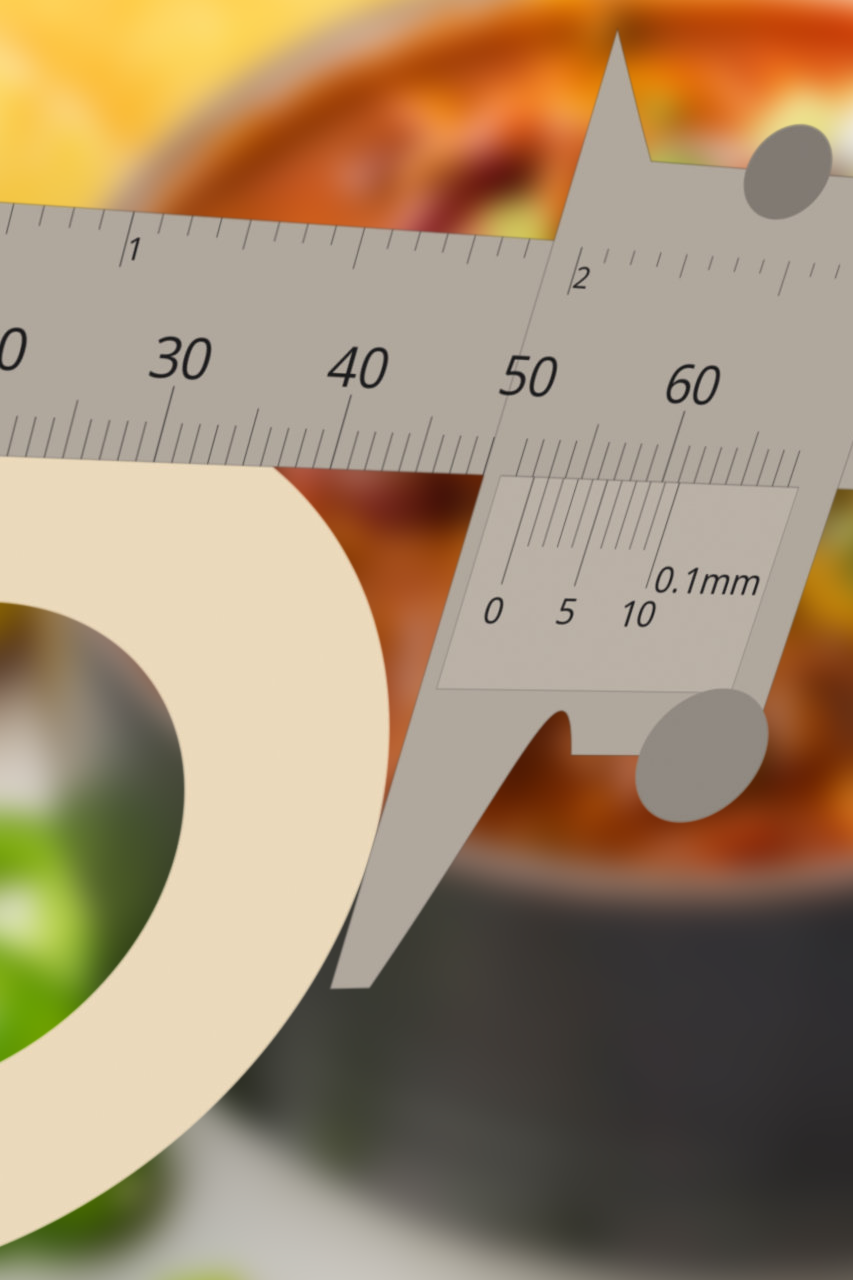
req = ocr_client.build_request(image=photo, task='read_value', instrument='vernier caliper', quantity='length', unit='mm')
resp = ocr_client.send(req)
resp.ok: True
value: 52.1 mm
